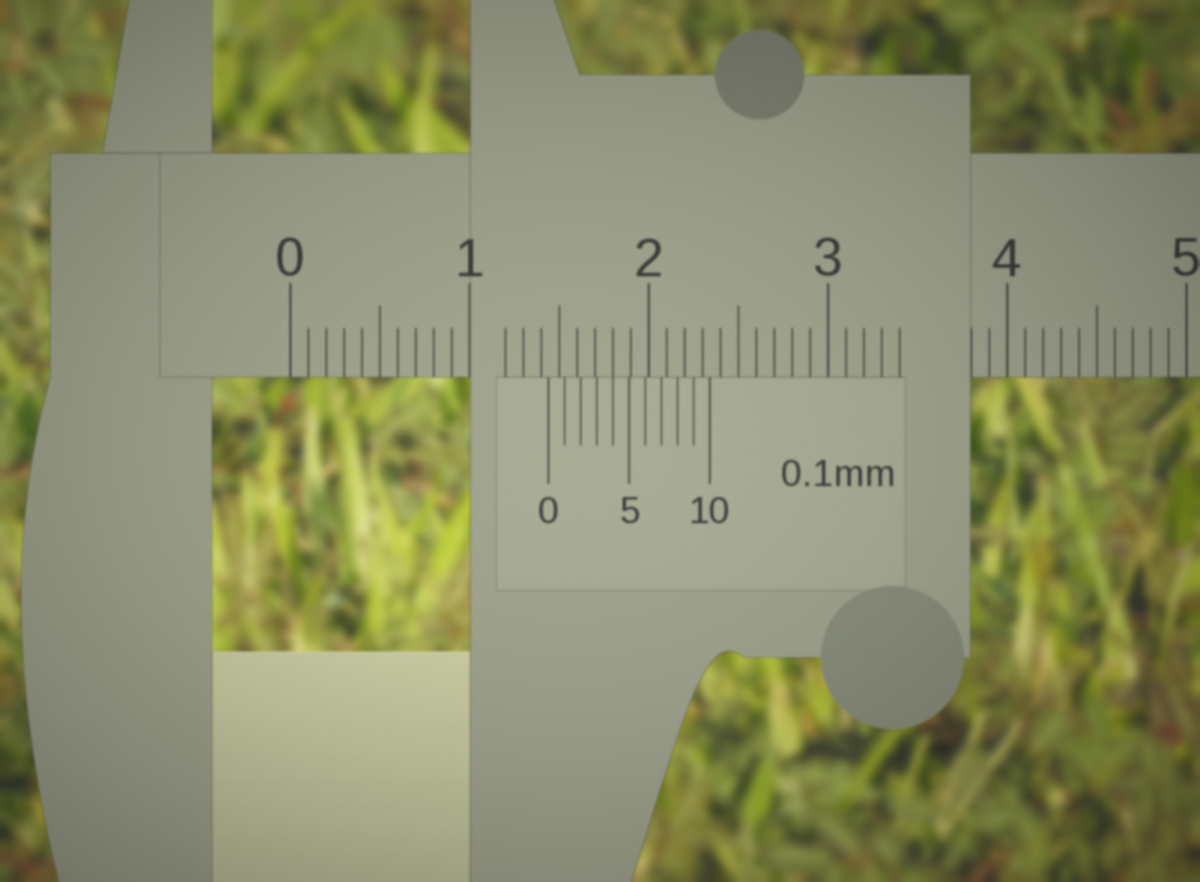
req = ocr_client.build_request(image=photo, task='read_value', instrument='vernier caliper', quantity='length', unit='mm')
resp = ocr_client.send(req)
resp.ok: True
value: 14.4 mm
